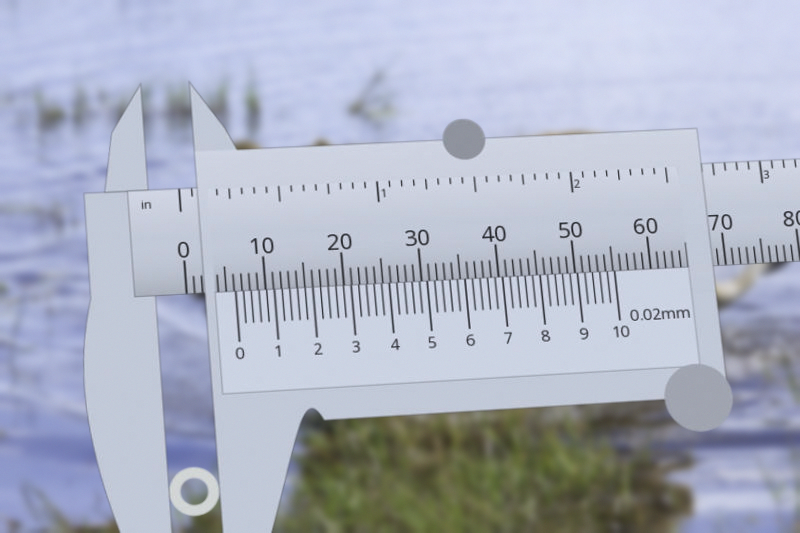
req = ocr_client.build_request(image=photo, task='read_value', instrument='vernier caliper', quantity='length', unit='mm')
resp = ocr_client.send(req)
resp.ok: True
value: 6.2 mm
